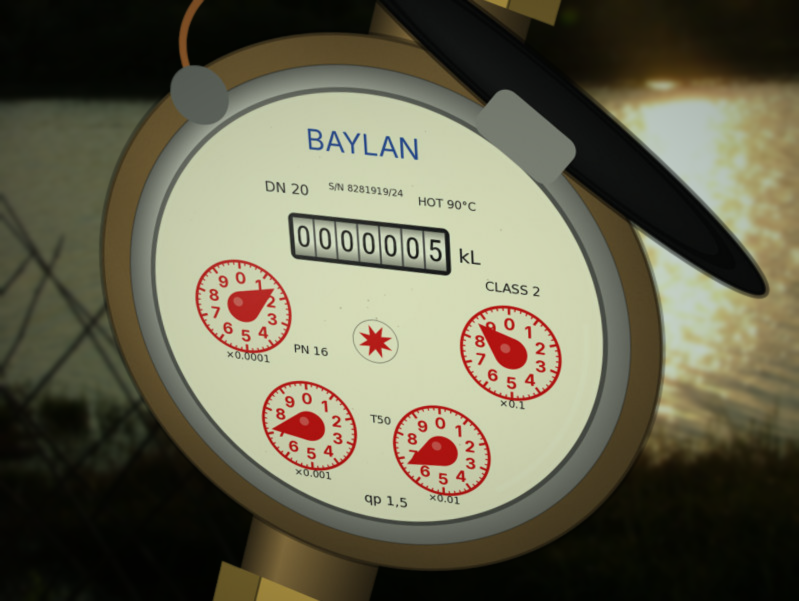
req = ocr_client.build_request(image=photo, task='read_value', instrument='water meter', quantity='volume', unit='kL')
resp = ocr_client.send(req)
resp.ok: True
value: 5.8671 kL
